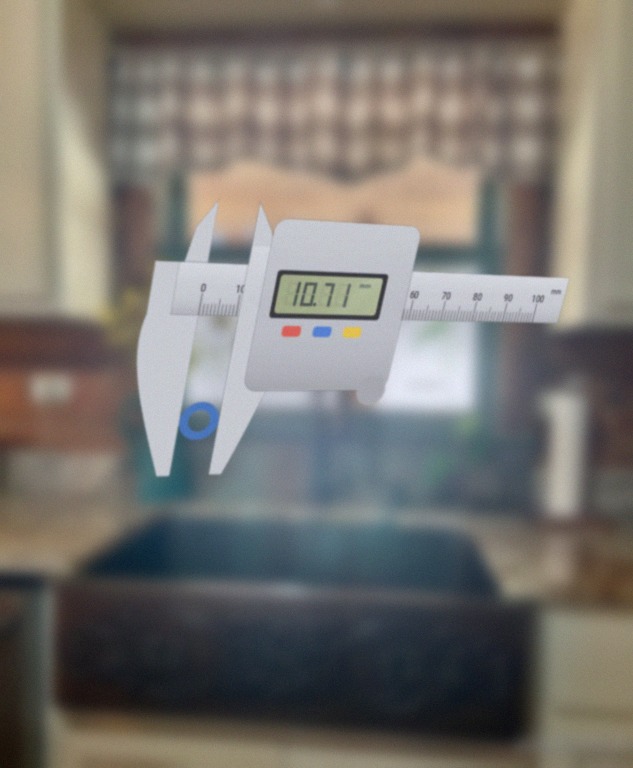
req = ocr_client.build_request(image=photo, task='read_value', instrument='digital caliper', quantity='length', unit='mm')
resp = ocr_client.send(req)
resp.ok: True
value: 10.71 mm
